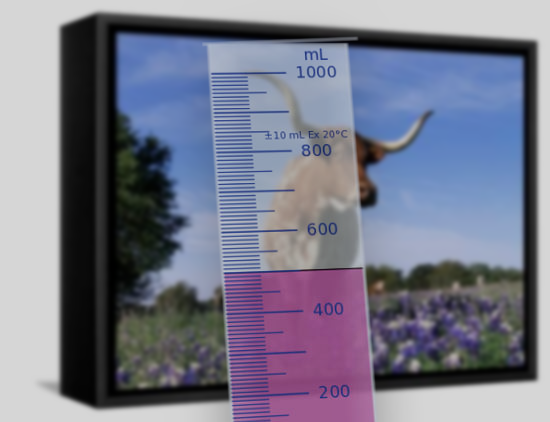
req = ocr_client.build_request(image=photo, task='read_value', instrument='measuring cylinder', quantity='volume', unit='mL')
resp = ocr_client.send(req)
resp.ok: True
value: 500 mL
